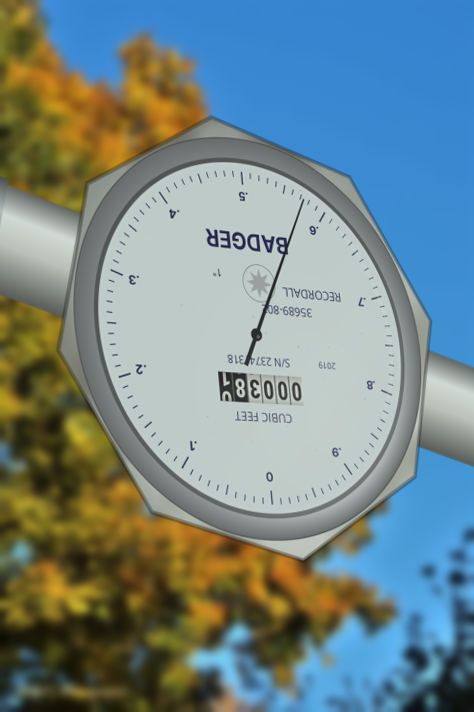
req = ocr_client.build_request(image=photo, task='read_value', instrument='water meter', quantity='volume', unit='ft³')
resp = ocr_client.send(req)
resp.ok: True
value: 380.57 ft³
